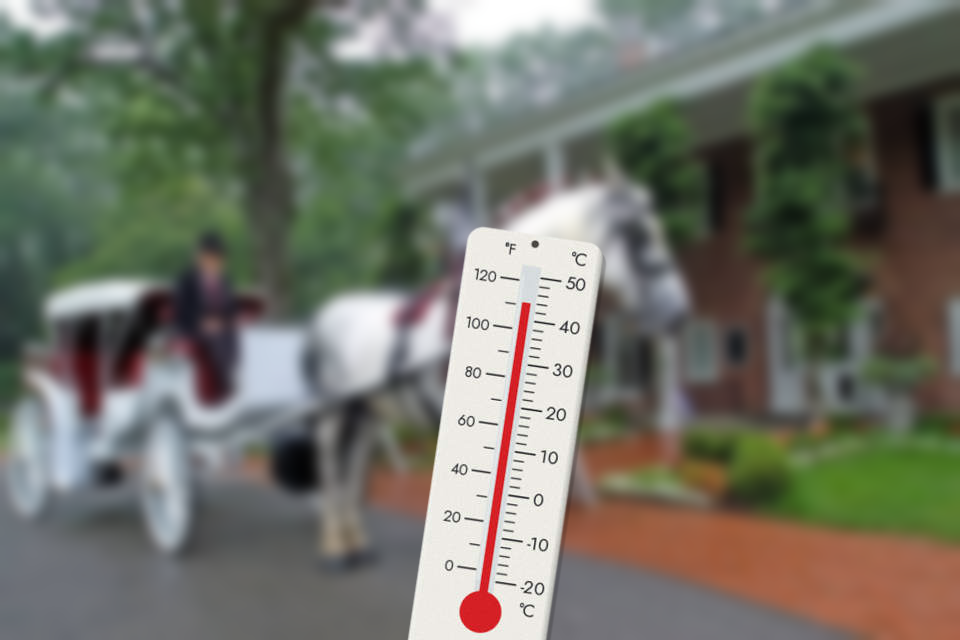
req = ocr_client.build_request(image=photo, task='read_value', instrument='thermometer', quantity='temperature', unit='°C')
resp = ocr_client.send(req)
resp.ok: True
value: 44 °C
